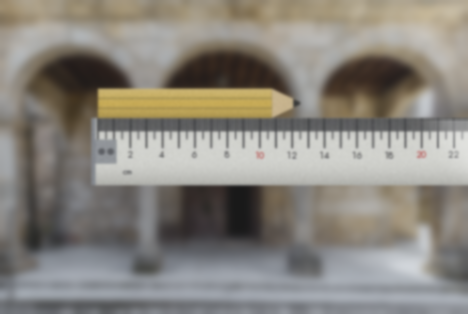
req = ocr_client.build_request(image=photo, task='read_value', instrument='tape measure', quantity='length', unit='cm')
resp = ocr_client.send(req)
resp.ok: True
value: 12.5 cm
